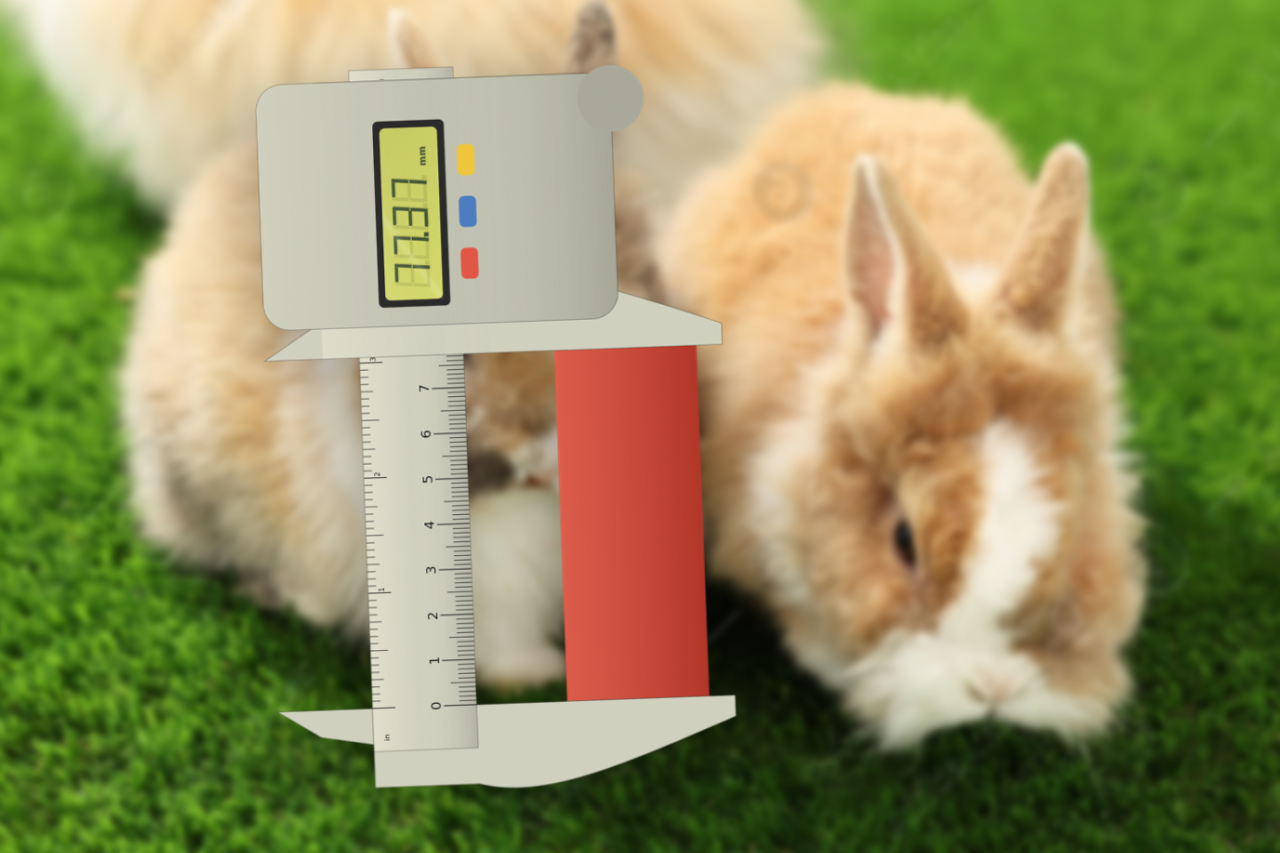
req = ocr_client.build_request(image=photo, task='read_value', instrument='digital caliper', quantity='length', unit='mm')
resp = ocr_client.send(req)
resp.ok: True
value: 77.37 mm
